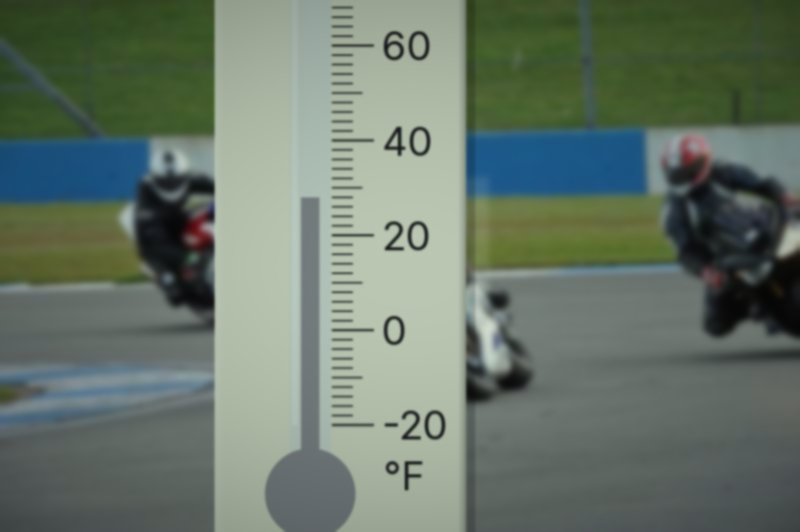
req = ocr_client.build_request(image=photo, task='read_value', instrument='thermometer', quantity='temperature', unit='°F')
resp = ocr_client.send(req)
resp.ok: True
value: 28 °F
